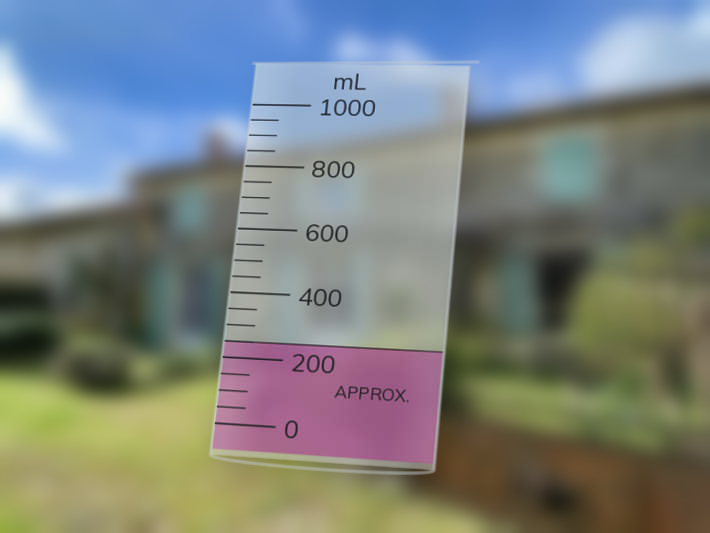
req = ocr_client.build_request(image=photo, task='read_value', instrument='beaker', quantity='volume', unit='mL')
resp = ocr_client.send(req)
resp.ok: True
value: 250 mL
